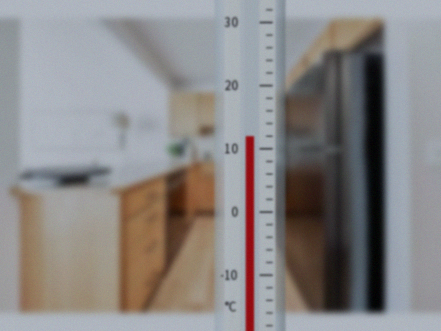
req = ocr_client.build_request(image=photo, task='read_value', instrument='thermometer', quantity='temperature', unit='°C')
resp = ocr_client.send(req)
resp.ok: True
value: 12 °C
